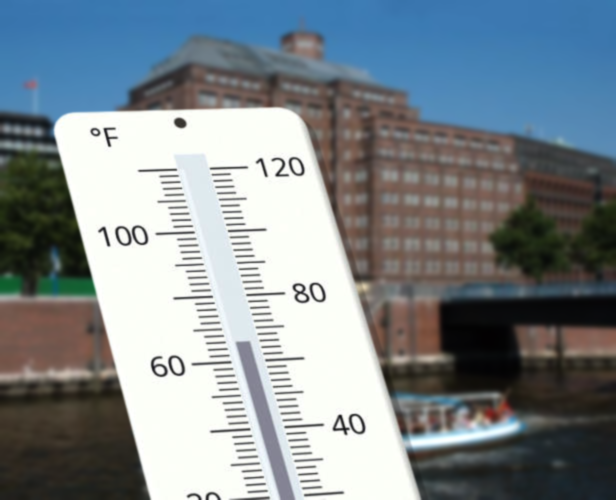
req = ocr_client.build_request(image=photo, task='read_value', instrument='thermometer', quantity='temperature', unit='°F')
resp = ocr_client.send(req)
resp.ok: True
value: 66 °F
